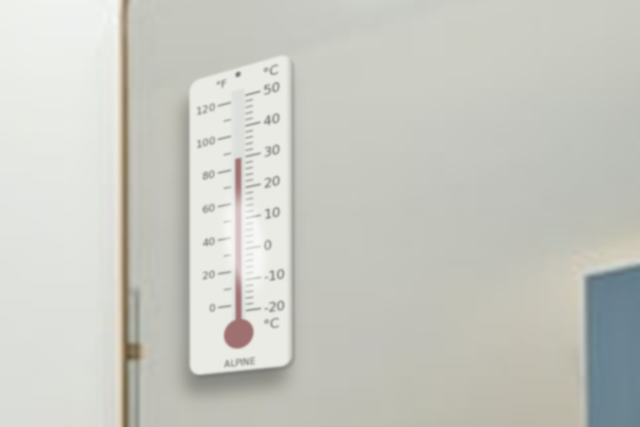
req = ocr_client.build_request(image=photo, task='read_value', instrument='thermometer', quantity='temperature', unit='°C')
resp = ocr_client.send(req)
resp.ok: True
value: 30 °C
